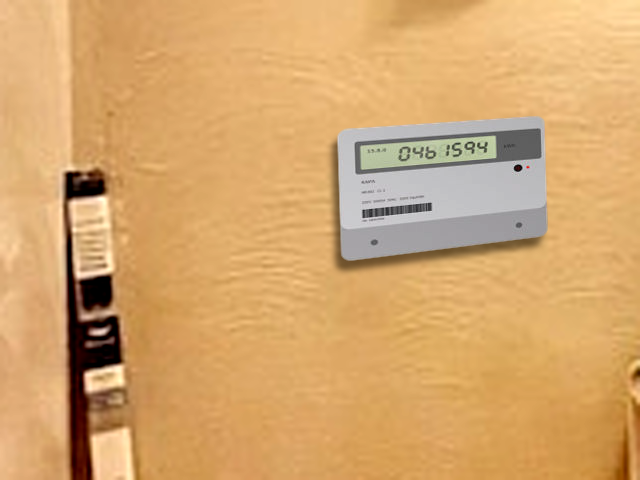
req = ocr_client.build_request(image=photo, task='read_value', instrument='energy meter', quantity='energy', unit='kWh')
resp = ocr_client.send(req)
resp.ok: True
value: 461594 kWh
